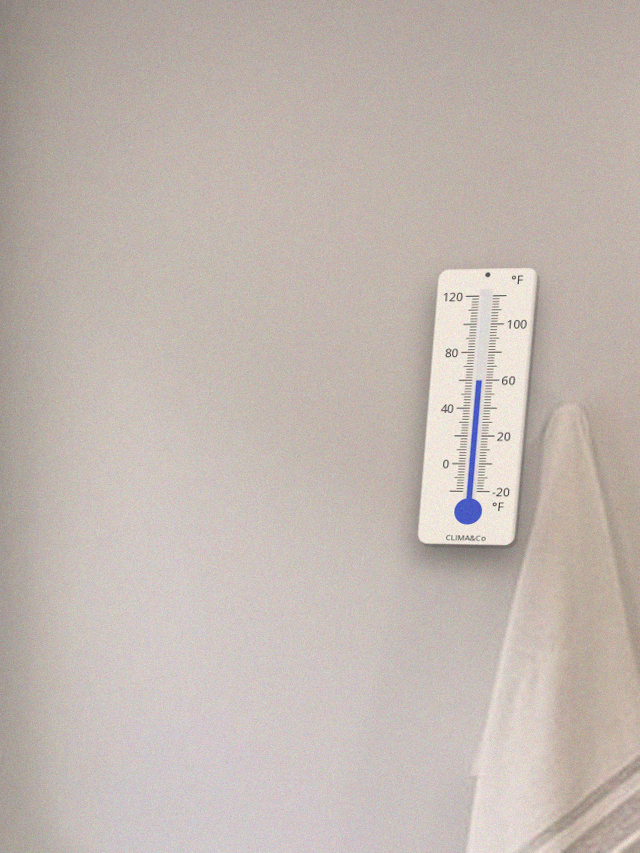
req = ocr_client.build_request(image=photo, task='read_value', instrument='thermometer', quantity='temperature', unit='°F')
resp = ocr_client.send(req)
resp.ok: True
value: 60 °F
